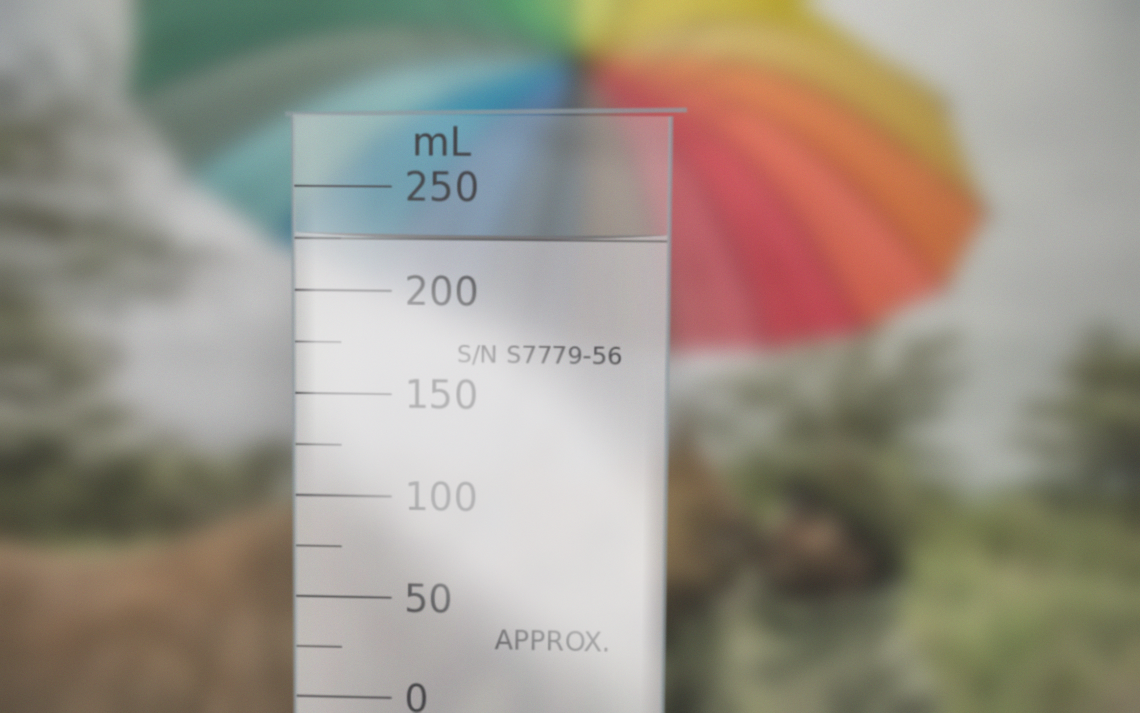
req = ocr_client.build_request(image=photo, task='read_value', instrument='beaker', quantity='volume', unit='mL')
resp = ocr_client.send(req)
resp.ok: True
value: 225 mL
